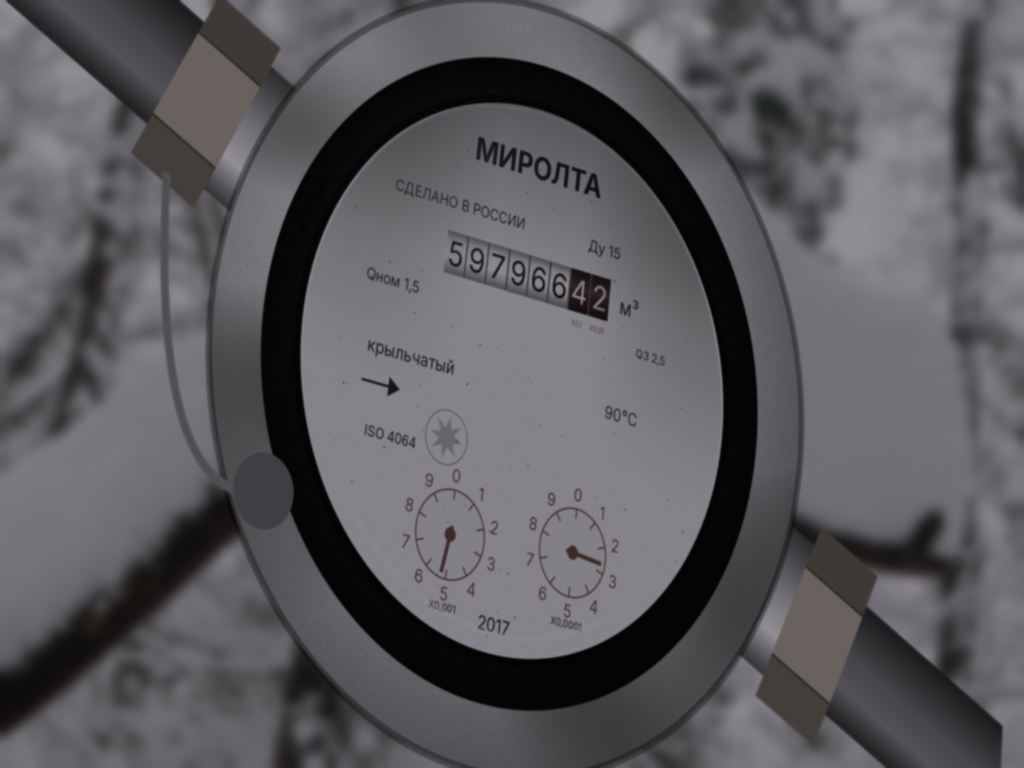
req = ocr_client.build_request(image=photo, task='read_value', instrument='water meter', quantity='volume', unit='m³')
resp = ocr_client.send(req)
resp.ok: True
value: 597966.4252 m³
